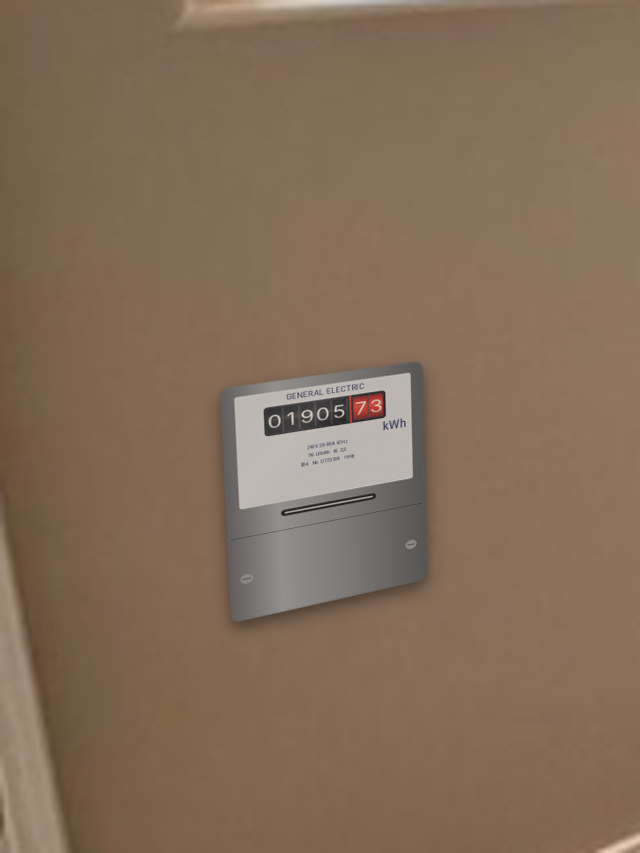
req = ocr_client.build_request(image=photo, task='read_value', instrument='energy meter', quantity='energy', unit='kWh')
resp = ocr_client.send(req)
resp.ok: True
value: 1905.73 kWh
